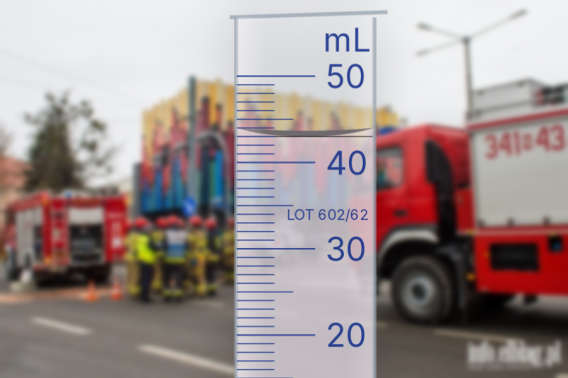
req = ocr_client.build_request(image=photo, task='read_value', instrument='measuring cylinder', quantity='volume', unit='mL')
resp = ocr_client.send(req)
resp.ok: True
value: 43 mL
